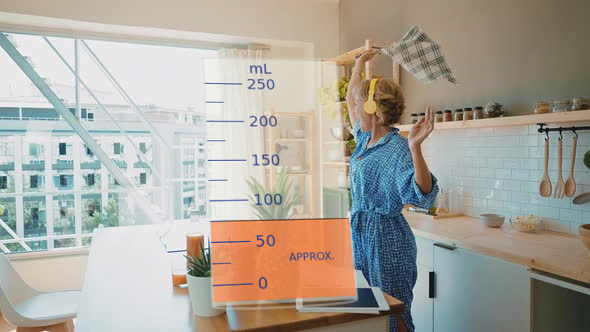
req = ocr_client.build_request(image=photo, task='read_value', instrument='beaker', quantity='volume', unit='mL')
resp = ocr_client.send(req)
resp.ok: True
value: 75 mL
